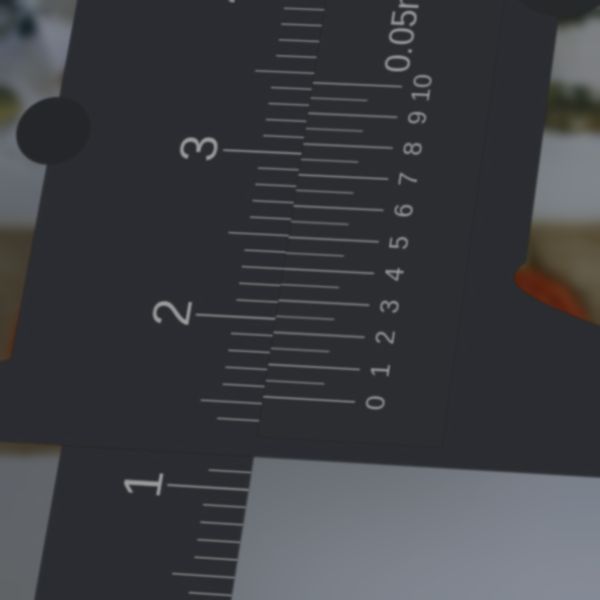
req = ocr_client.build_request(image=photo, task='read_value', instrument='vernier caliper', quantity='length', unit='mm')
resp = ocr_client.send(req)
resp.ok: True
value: 15.4 mm
